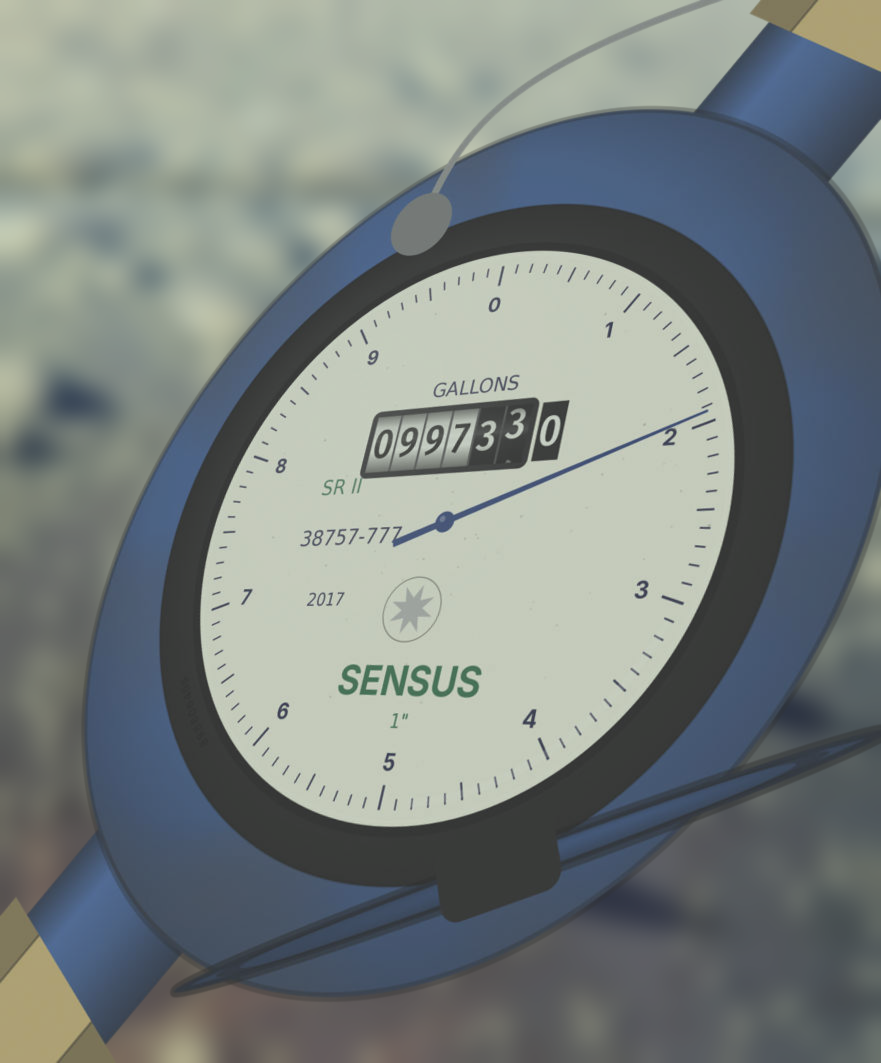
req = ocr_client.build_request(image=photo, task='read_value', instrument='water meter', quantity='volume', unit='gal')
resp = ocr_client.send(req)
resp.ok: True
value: 997331.9 gal
